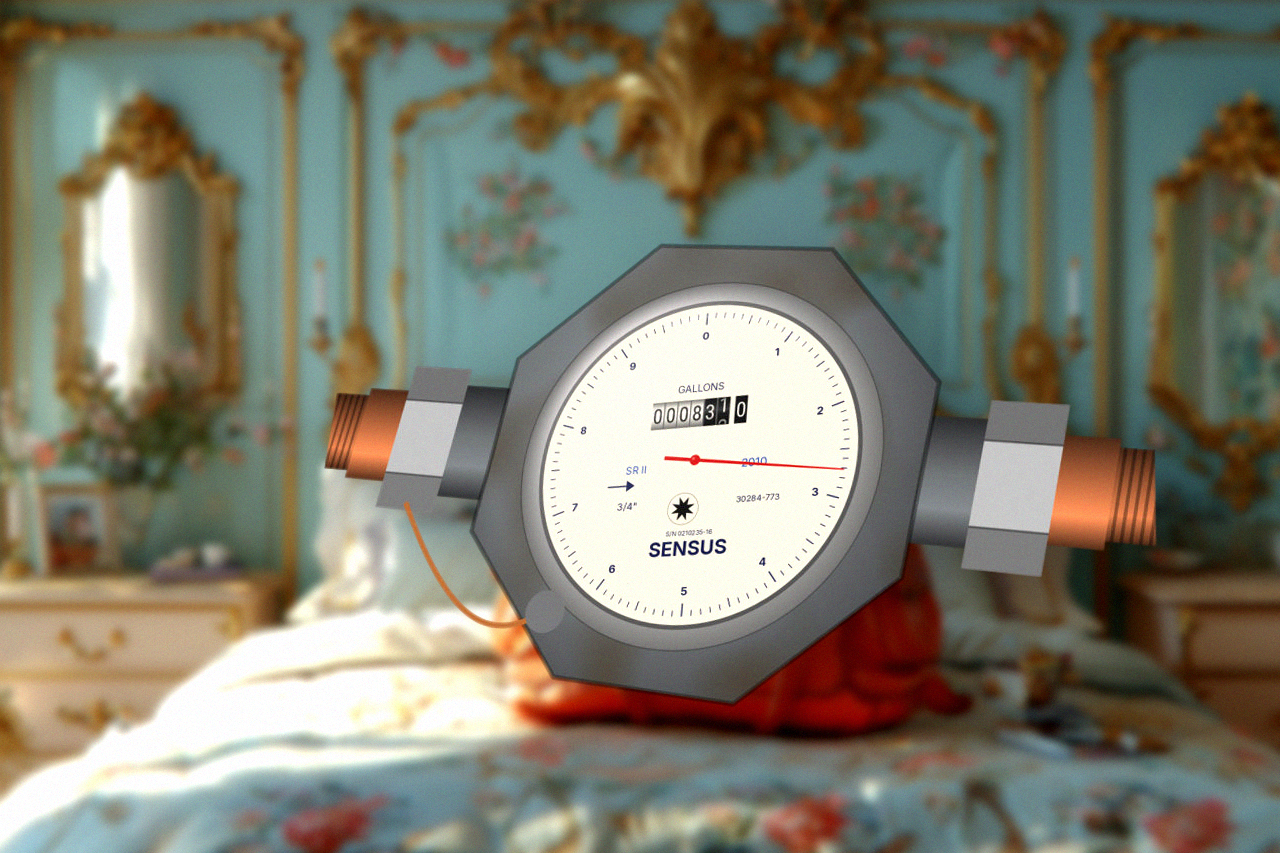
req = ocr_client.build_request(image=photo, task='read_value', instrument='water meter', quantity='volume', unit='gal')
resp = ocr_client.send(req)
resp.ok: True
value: 8312.7 gal
